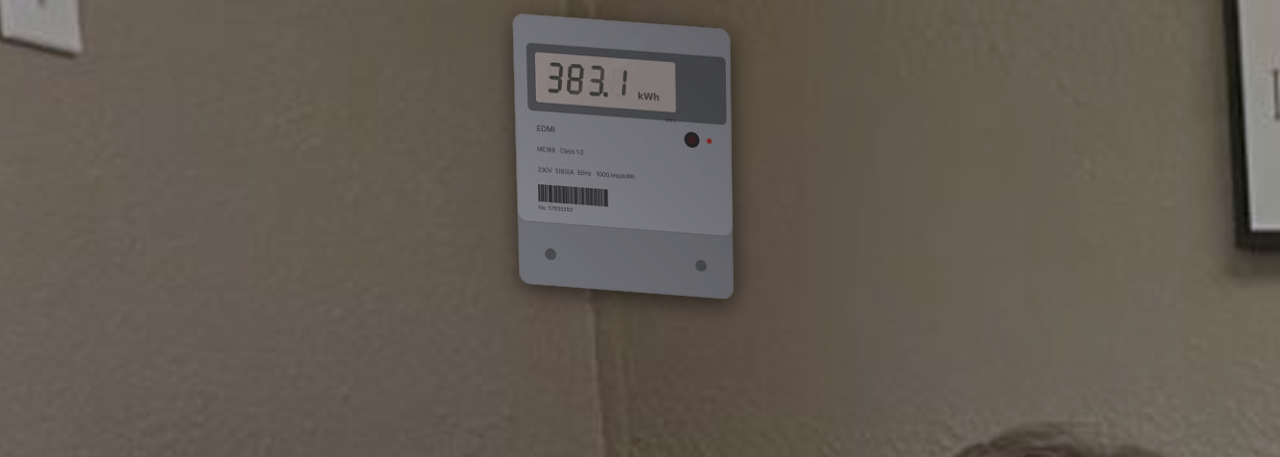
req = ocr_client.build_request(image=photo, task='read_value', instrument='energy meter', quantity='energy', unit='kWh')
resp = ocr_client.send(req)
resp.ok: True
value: 383.1 kWh
